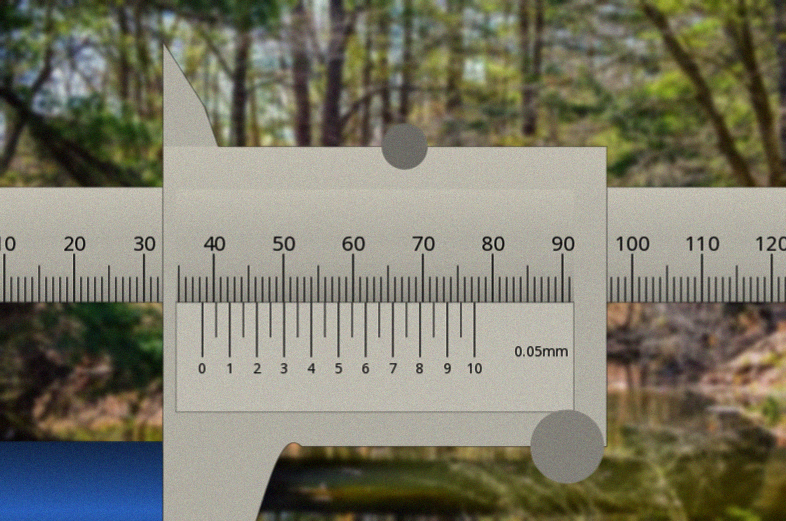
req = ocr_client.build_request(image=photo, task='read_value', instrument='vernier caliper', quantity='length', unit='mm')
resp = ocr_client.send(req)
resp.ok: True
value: 38.4 mm
